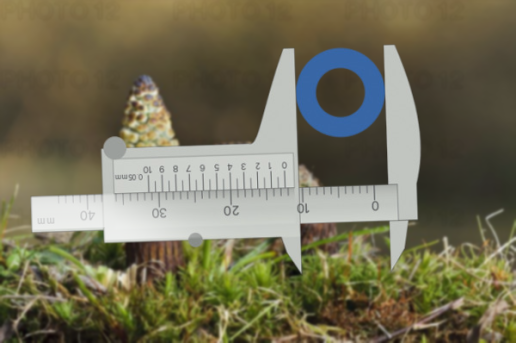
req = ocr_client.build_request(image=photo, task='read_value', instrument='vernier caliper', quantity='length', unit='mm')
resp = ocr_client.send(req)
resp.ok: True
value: 12.4 mm
